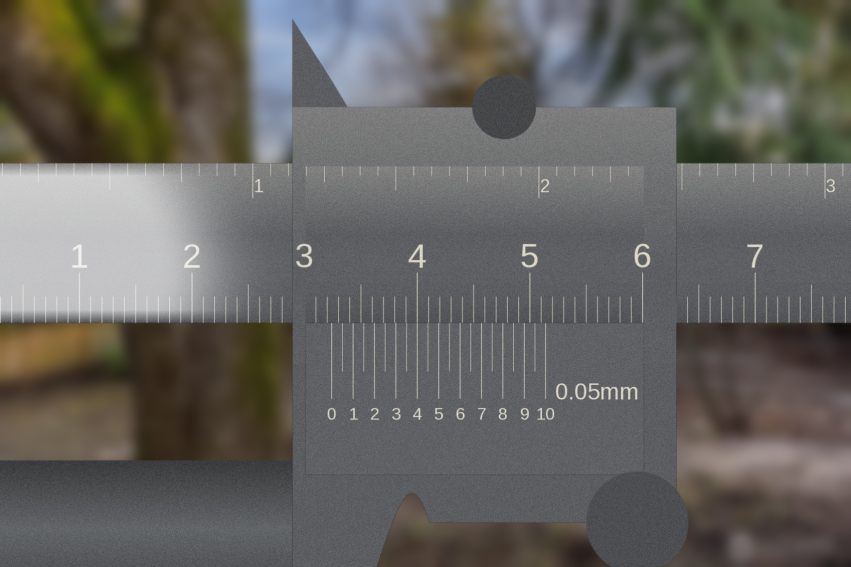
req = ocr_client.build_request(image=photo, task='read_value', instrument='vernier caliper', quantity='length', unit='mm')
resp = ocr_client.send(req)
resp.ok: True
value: 32.4 mm
